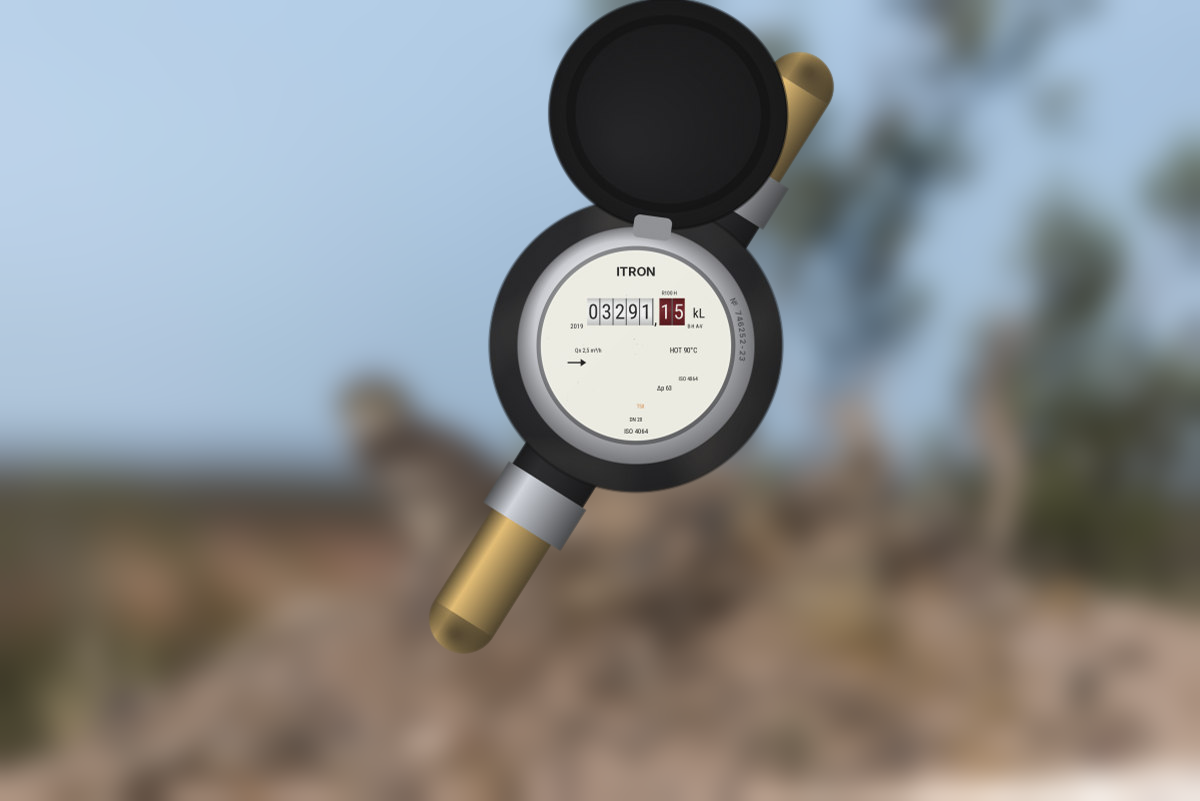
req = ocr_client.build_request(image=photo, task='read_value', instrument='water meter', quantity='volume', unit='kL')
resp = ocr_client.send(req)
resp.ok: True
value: 3291.15 kL
